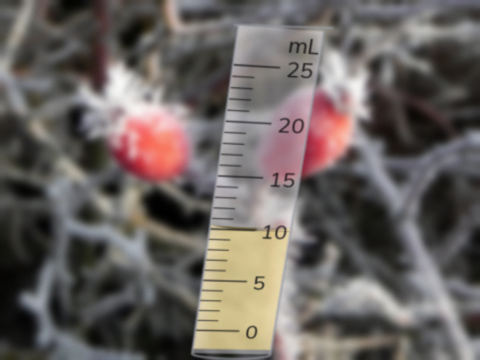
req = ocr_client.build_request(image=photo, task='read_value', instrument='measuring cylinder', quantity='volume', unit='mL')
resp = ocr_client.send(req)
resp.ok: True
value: 10 mL
